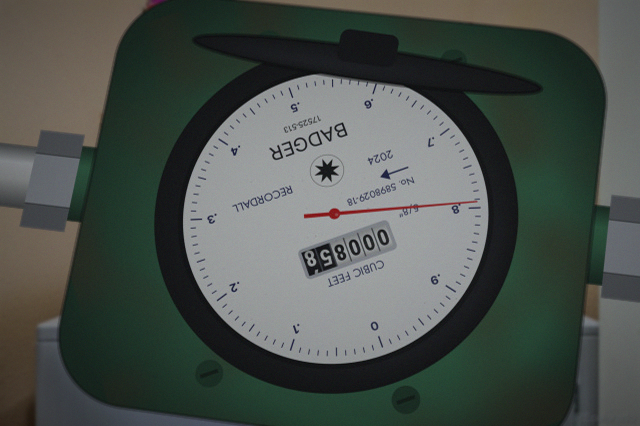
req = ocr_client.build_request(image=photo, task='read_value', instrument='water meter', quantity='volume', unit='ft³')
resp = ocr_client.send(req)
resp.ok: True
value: 857.79 ft³
